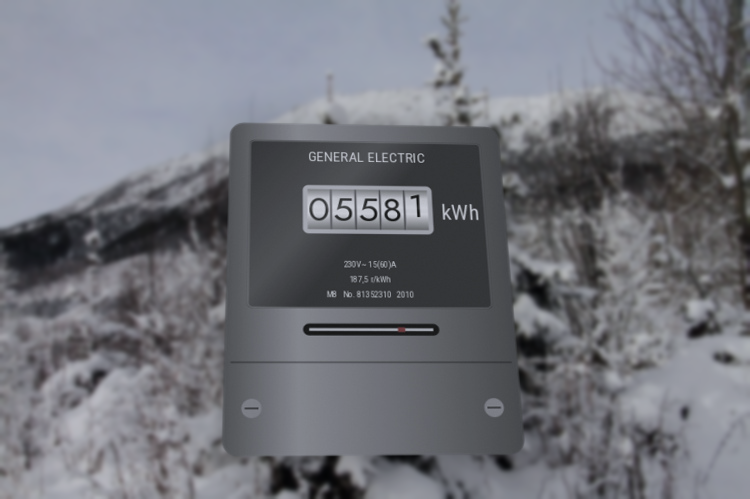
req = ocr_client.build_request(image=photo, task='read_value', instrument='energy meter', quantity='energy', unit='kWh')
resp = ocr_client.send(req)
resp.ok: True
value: 5581 kWh
